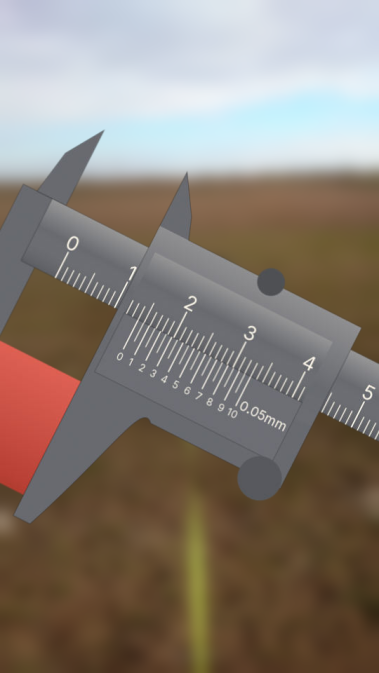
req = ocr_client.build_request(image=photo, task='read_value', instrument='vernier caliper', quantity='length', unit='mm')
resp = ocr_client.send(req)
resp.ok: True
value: 14.0 mm
